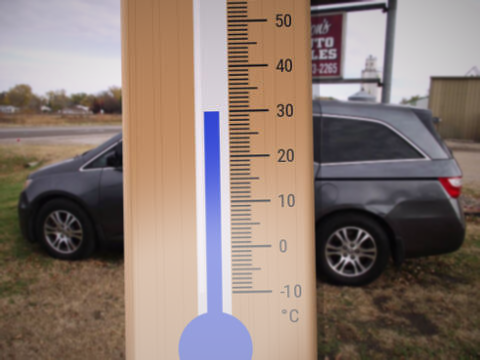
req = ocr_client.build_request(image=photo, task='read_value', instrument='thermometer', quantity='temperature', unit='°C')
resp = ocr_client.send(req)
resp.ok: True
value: 30 °C
